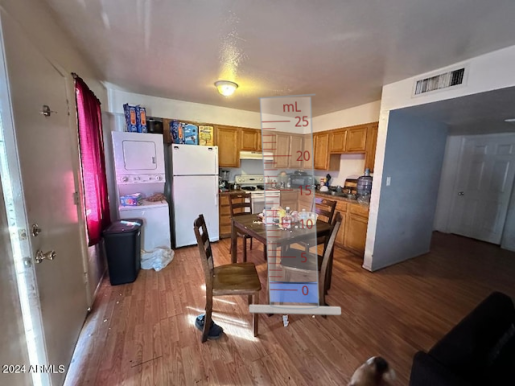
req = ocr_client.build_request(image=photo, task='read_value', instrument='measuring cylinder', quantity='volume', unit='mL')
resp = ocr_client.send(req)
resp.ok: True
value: 1 mL
